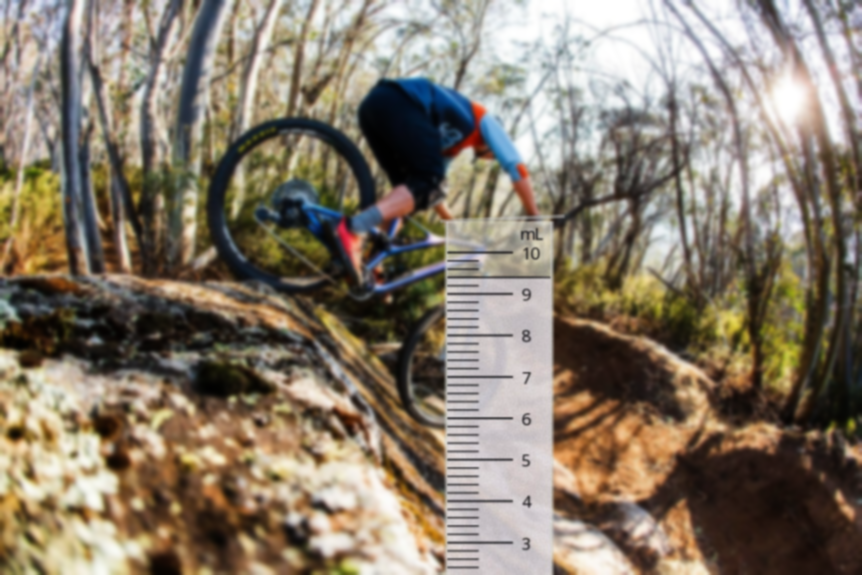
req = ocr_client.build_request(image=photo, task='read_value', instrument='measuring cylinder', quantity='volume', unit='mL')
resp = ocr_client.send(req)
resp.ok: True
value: 9.4 mL
